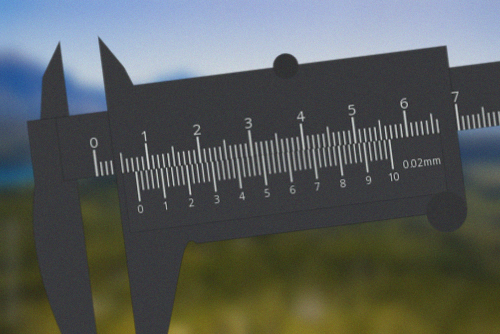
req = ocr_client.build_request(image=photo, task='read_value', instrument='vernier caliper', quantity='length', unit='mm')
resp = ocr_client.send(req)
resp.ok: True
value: 7.5 mm
